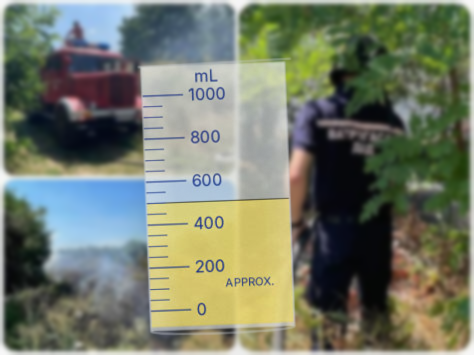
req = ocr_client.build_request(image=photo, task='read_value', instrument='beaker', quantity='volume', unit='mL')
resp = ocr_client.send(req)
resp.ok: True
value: 500 mL
